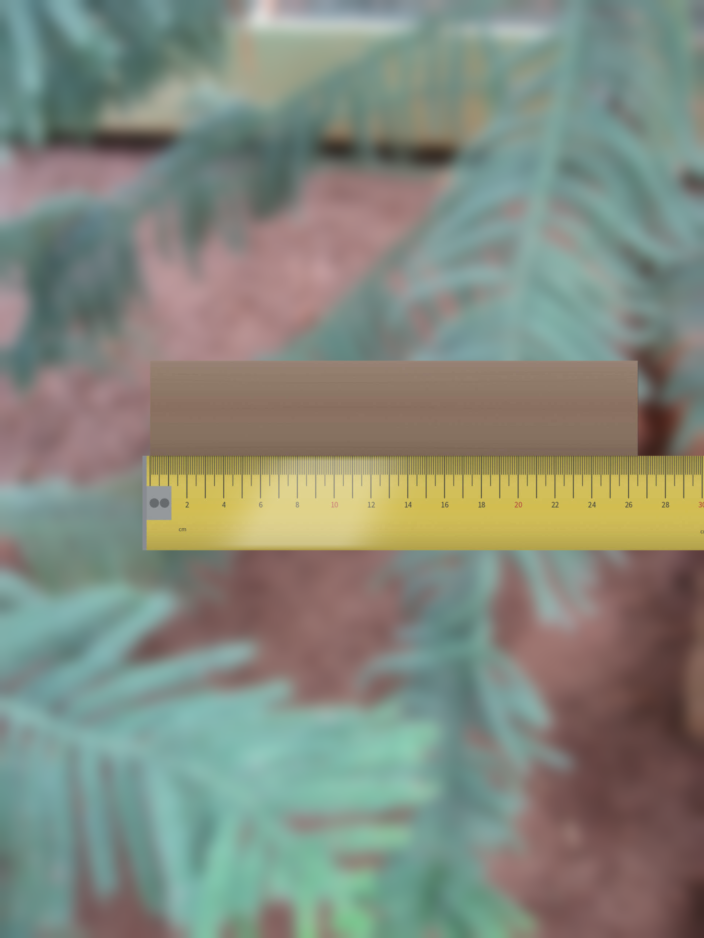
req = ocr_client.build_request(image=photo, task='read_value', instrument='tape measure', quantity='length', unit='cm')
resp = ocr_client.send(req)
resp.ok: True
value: 26.5 cm
